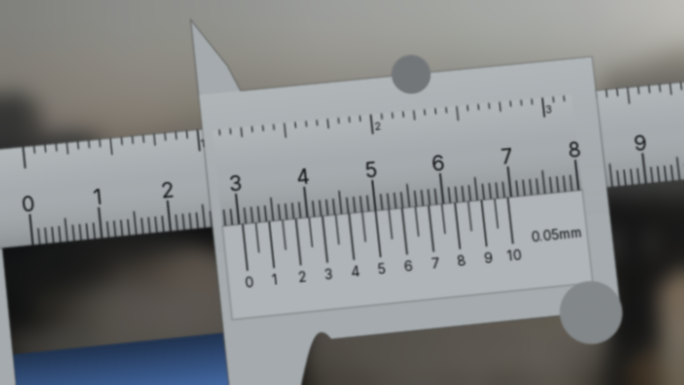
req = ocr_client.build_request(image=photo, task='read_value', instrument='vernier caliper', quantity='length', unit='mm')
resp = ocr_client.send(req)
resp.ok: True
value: 30.5 mm
